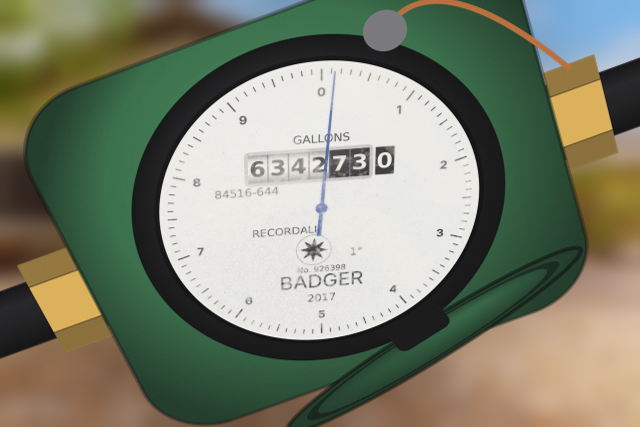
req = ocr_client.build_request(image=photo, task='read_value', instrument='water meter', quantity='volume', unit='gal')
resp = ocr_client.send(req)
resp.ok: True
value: 6342730.1 gal
